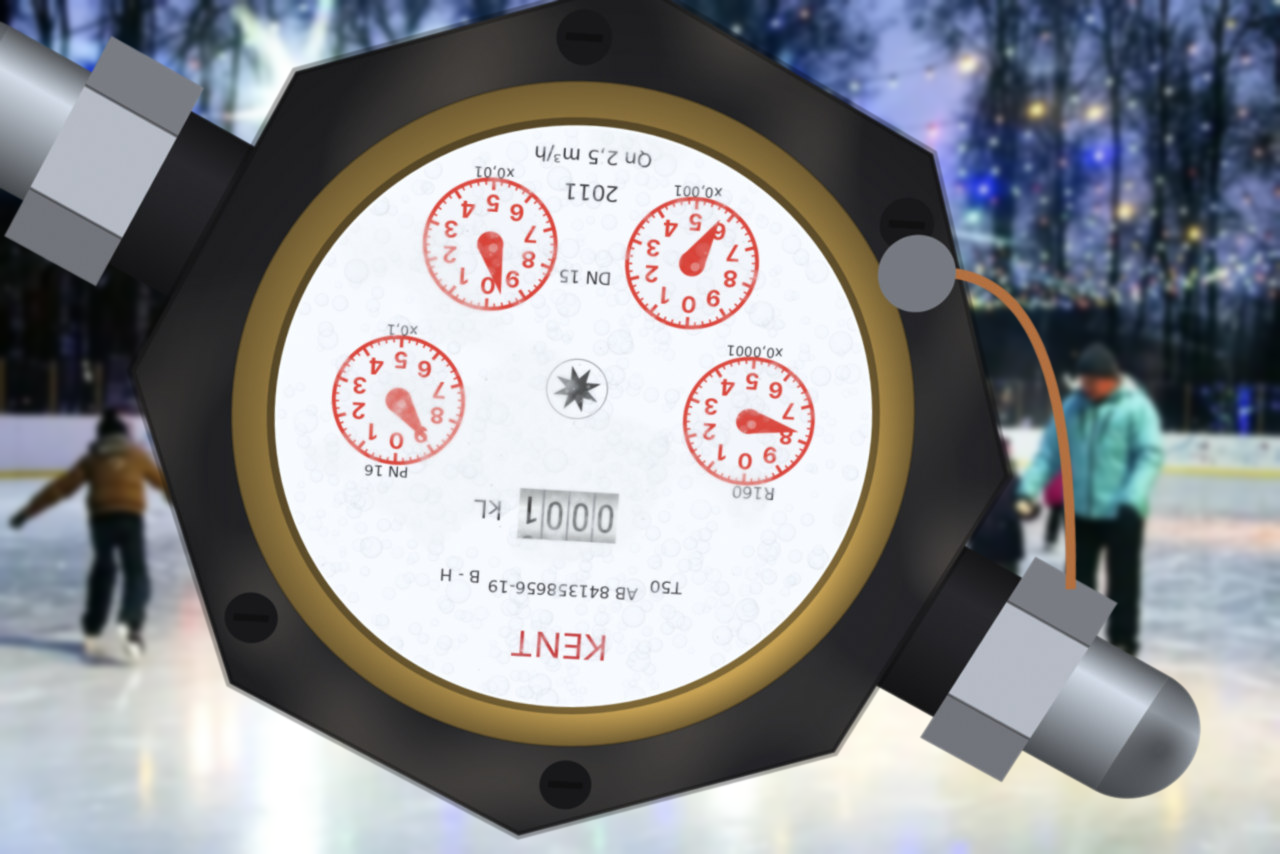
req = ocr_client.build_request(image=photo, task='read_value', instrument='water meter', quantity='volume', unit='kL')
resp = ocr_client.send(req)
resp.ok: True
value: 0.8957 kL
